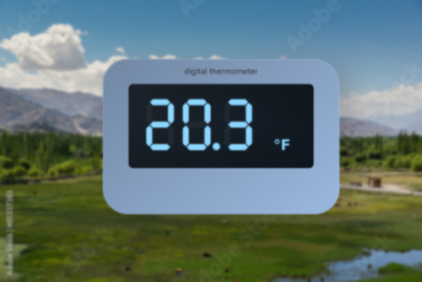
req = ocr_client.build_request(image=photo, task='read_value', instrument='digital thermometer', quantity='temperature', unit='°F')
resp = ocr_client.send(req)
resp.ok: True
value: 20.3 °F
